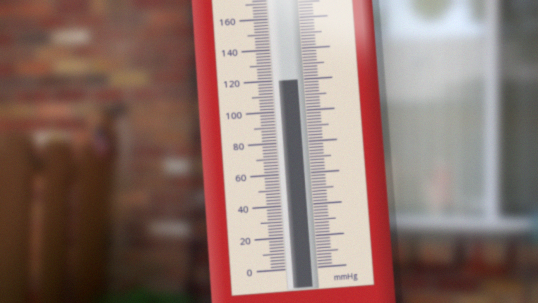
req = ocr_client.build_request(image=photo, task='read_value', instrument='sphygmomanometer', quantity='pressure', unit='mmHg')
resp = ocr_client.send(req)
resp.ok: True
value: 120 mmHg
